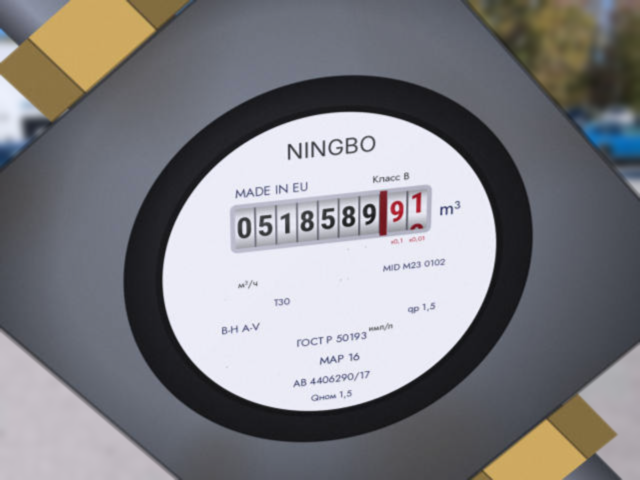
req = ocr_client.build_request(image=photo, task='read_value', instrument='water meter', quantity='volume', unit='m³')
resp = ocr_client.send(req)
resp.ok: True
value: 518589.91 m³
